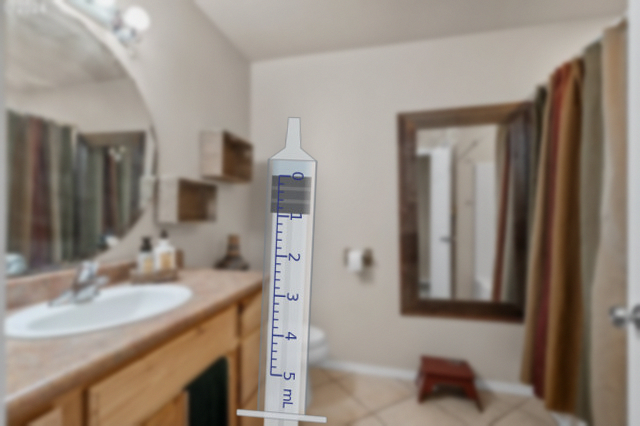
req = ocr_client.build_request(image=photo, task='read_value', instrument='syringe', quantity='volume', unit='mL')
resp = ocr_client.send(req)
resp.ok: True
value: 0 mL
